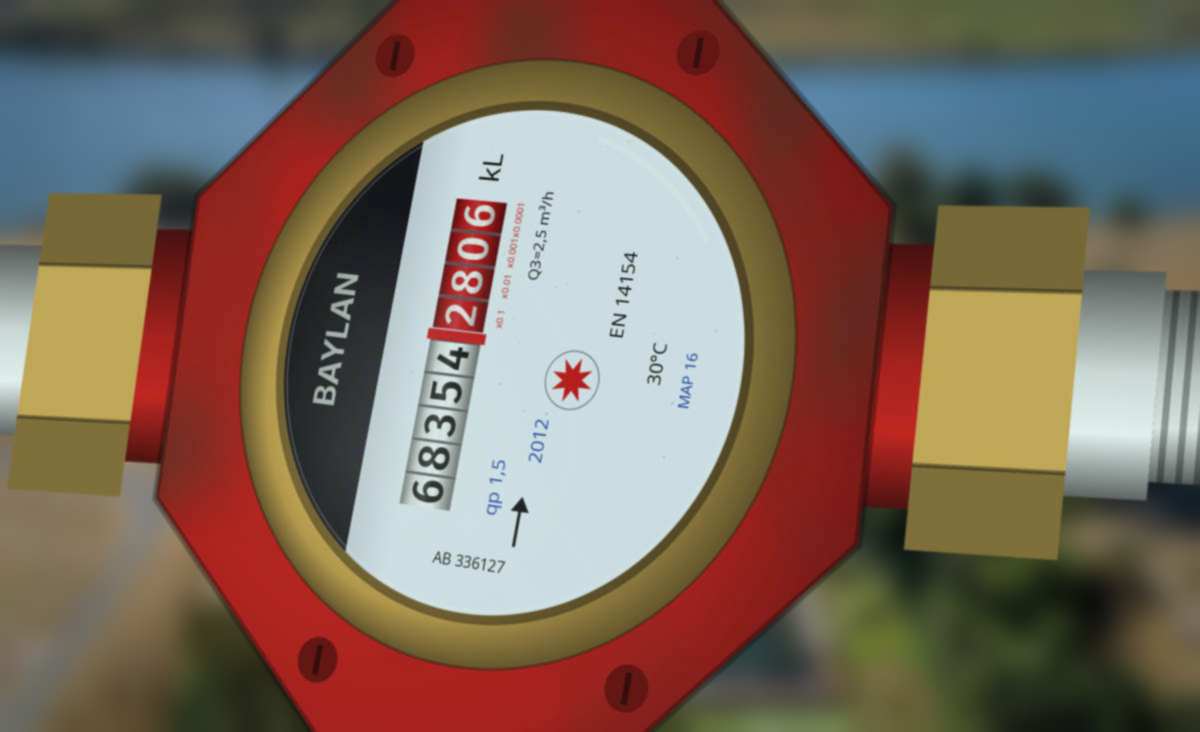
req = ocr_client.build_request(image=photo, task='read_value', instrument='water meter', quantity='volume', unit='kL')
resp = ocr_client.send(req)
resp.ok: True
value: 68354.2806 kL
